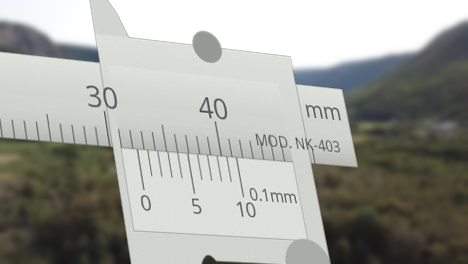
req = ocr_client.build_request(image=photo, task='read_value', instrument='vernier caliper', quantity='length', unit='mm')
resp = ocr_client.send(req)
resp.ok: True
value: 32.4 mm
